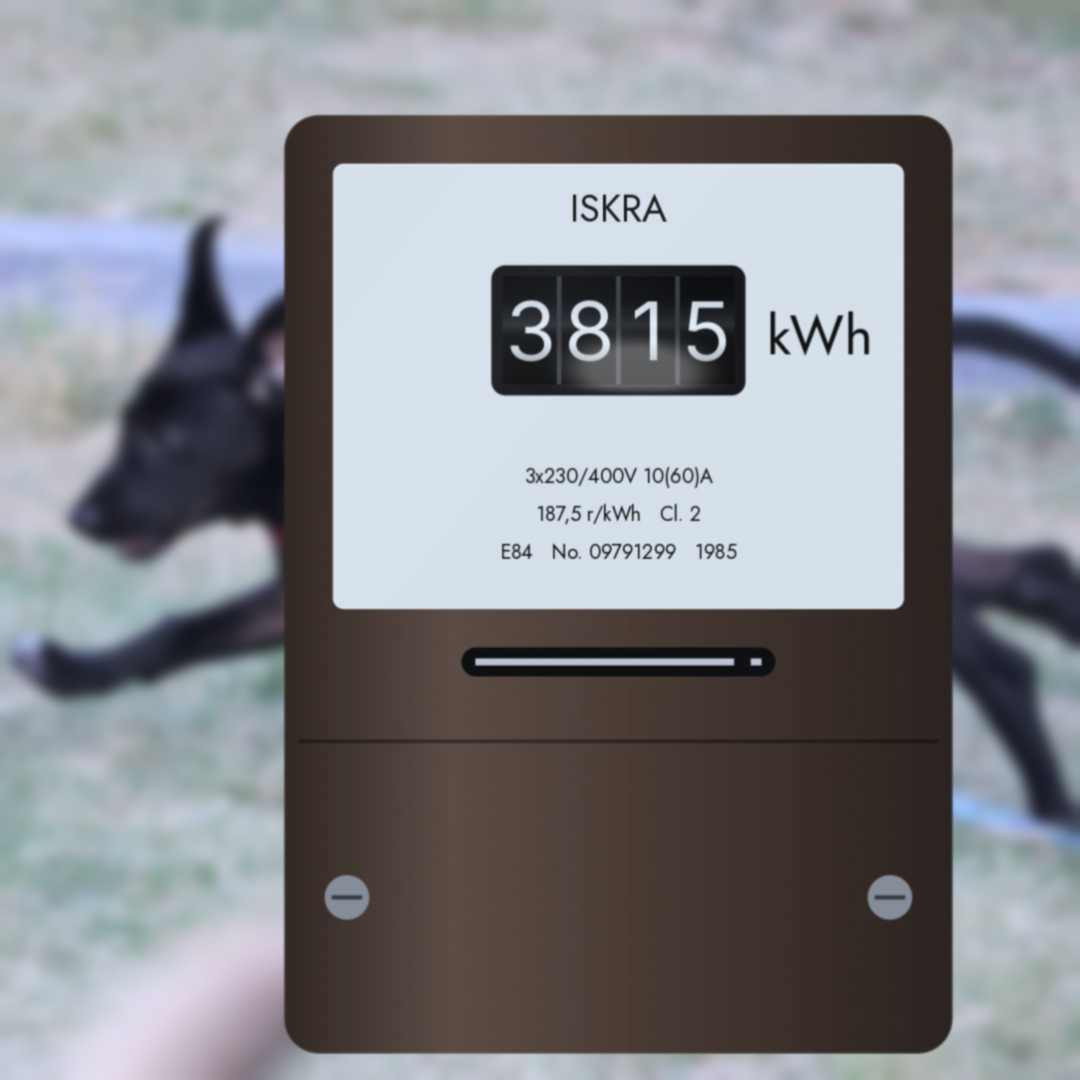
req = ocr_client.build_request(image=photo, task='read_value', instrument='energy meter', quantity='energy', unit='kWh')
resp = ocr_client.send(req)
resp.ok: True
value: 3815 kWh
